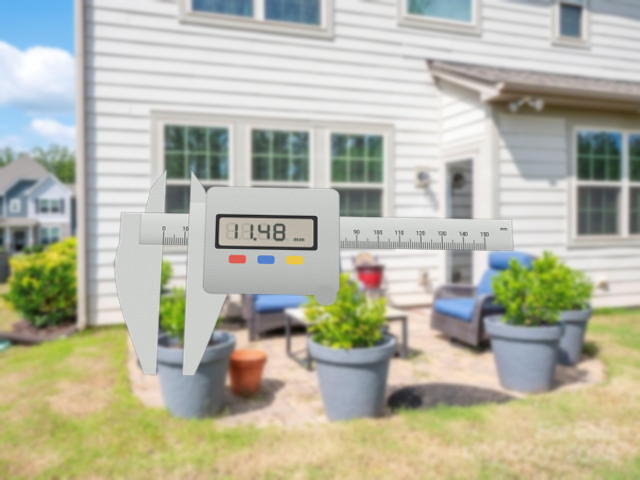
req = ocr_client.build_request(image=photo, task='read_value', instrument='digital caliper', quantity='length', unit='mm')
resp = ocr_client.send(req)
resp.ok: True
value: 11.48 mm
